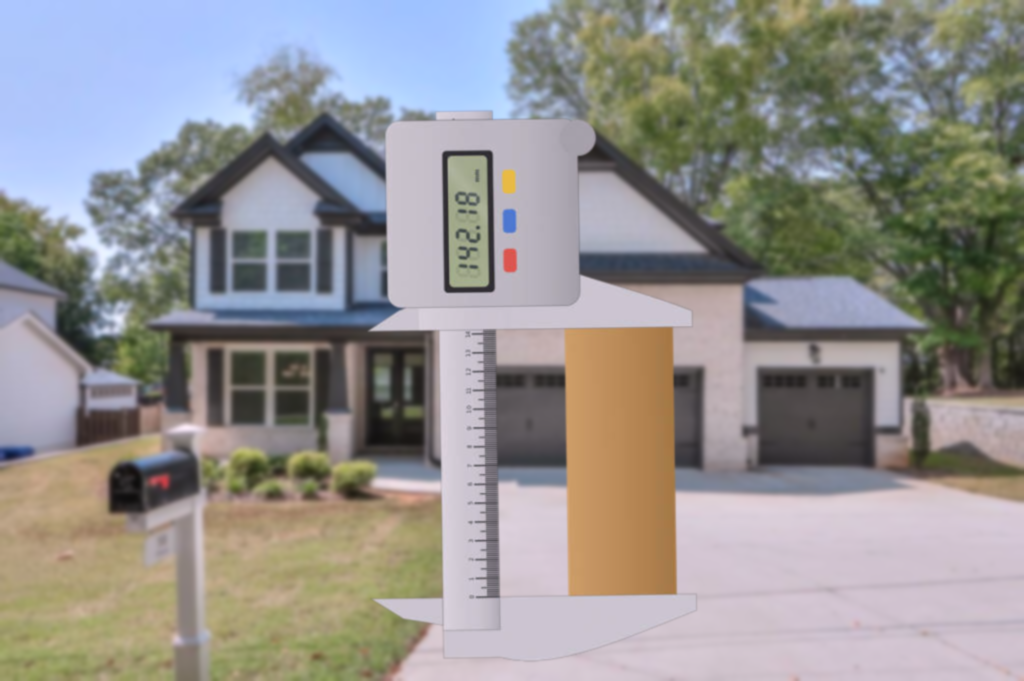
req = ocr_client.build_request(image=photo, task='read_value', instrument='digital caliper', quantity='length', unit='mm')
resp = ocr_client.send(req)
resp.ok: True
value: 142.18 mm
